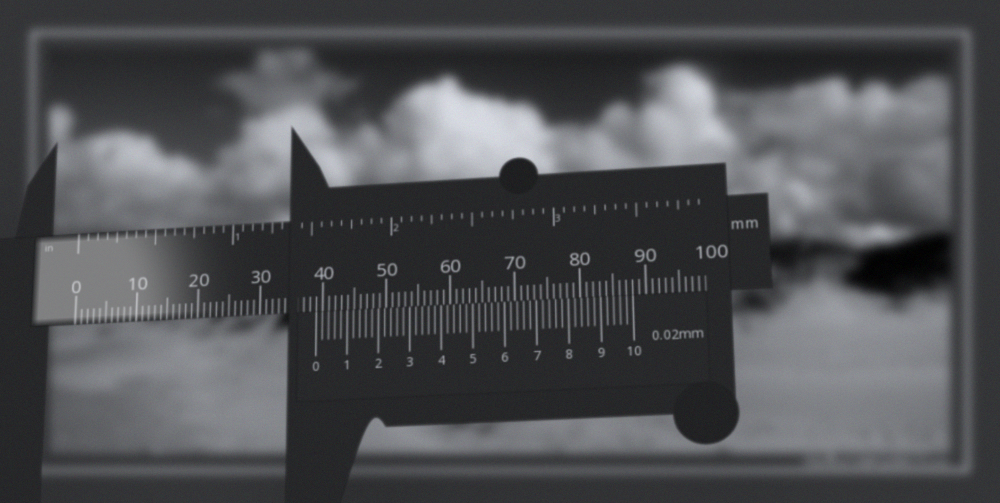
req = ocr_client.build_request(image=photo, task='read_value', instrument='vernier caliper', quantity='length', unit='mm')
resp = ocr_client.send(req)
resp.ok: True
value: 39.0 mm
